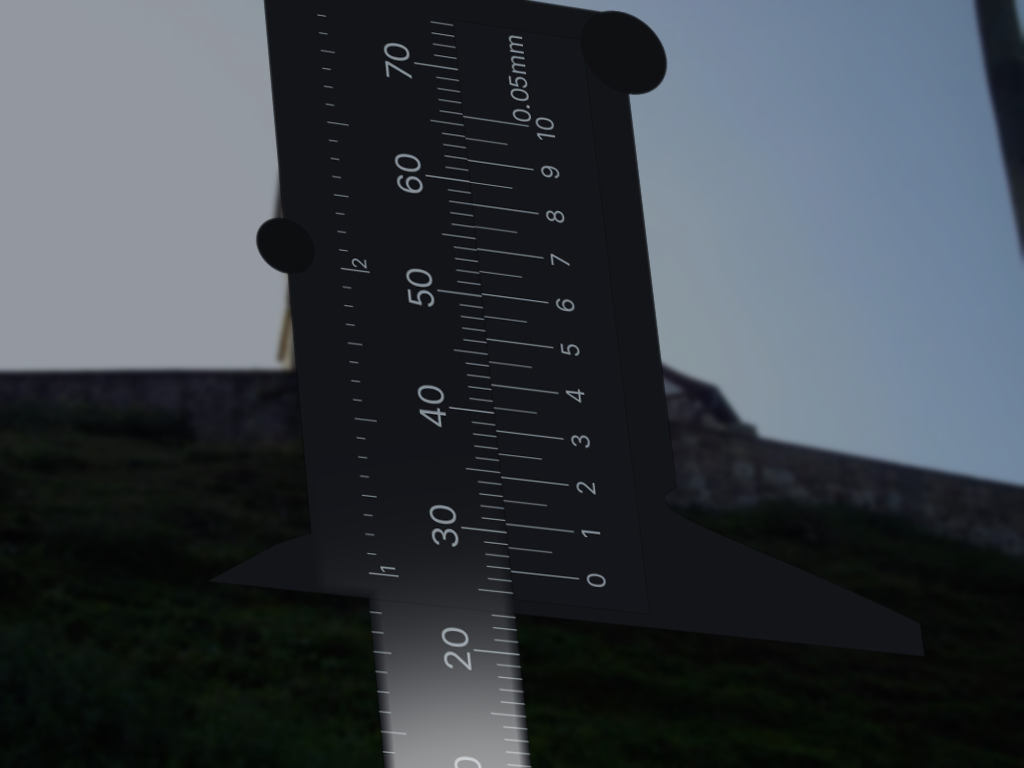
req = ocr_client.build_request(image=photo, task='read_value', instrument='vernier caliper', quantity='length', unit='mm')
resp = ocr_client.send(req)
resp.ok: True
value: 26.8 mm
